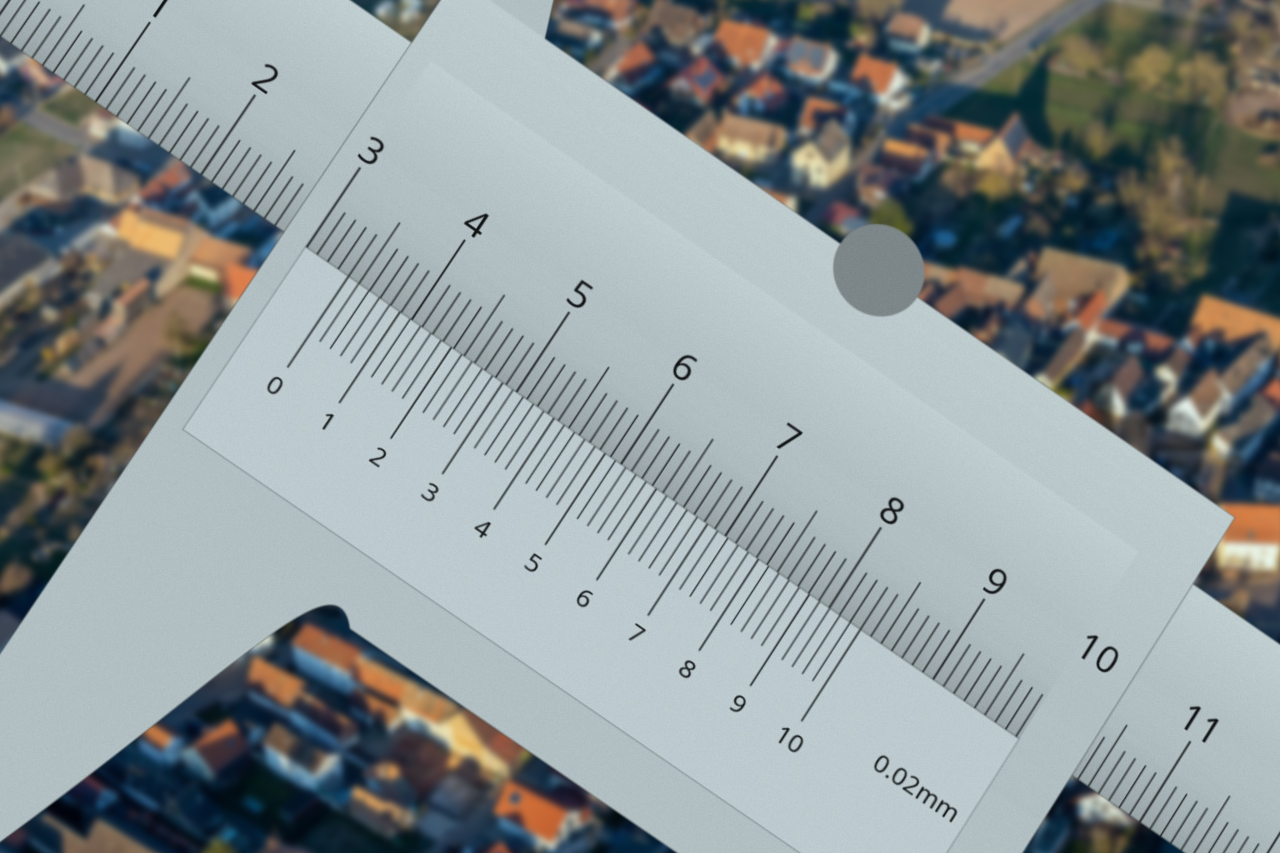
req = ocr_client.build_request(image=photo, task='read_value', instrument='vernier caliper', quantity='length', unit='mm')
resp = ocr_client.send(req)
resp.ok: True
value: 34.0 mm
